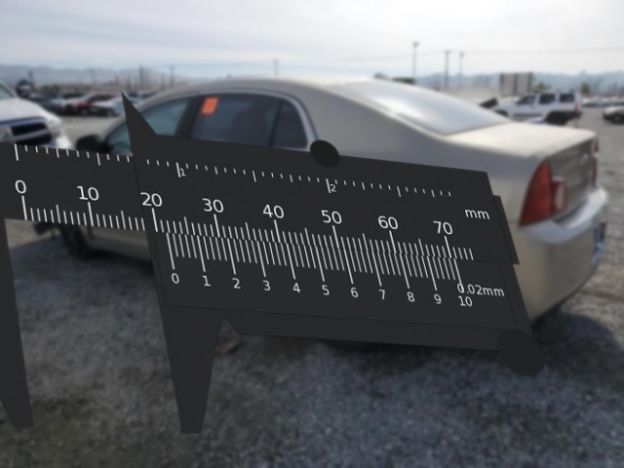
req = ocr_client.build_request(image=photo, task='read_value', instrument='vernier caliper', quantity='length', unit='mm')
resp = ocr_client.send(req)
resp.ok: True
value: 21.6 mm
